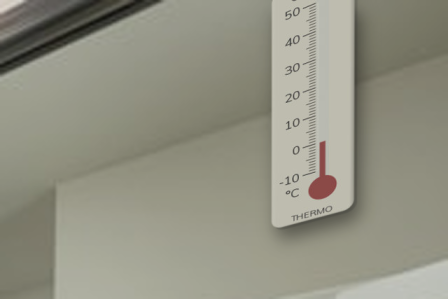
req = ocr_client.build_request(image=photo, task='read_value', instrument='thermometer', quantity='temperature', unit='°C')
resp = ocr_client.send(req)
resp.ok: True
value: 0 °C
